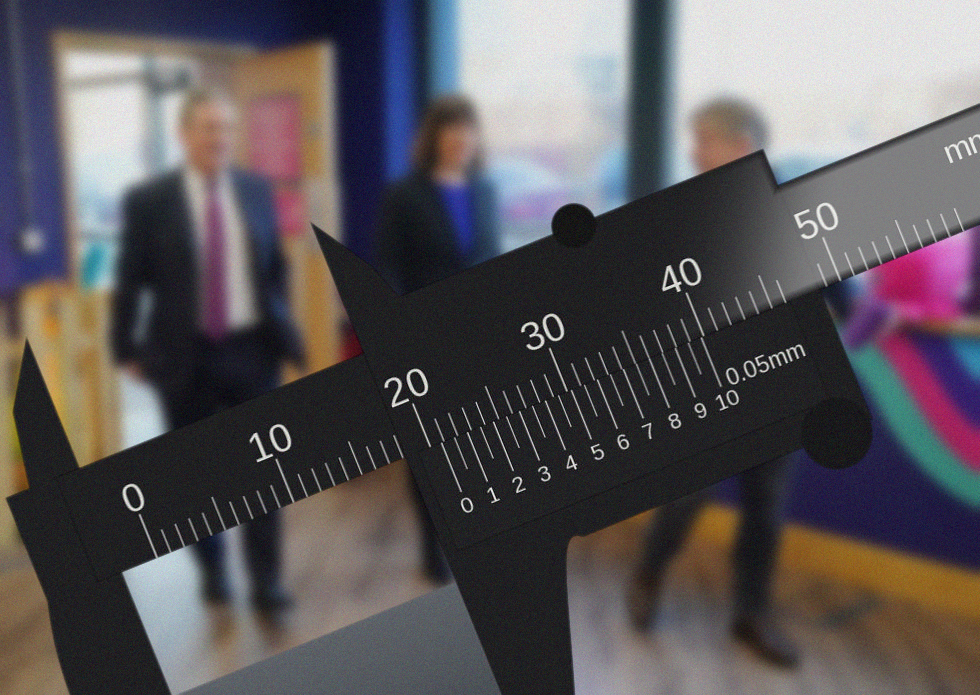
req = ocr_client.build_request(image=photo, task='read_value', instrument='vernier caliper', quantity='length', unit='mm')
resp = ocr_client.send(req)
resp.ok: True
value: 20.8 mm
